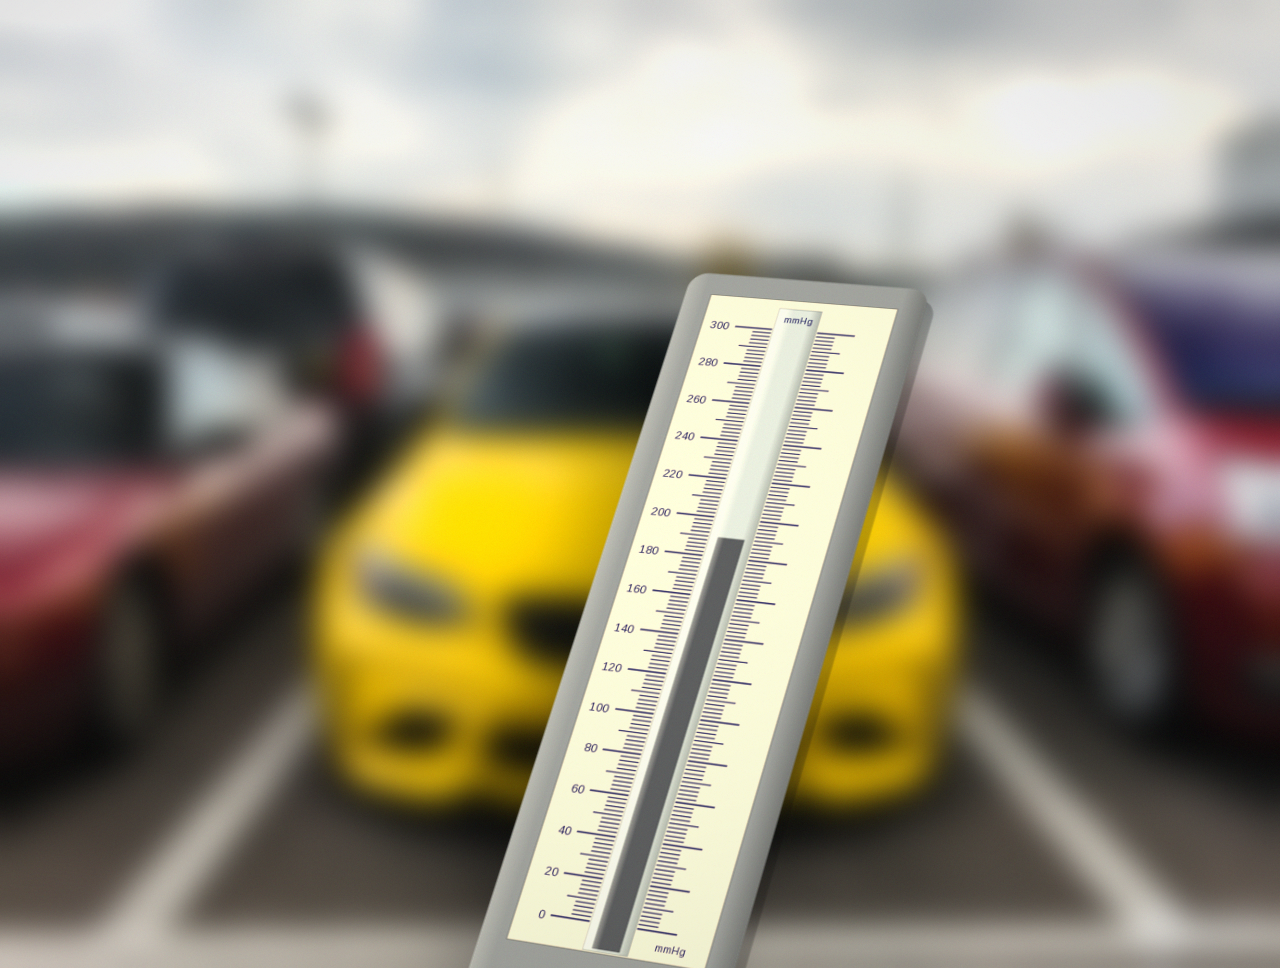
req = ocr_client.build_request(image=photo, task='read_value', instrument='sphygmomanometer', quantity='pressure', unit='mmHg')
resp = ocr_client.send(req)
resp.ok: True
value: 190 mmHg
